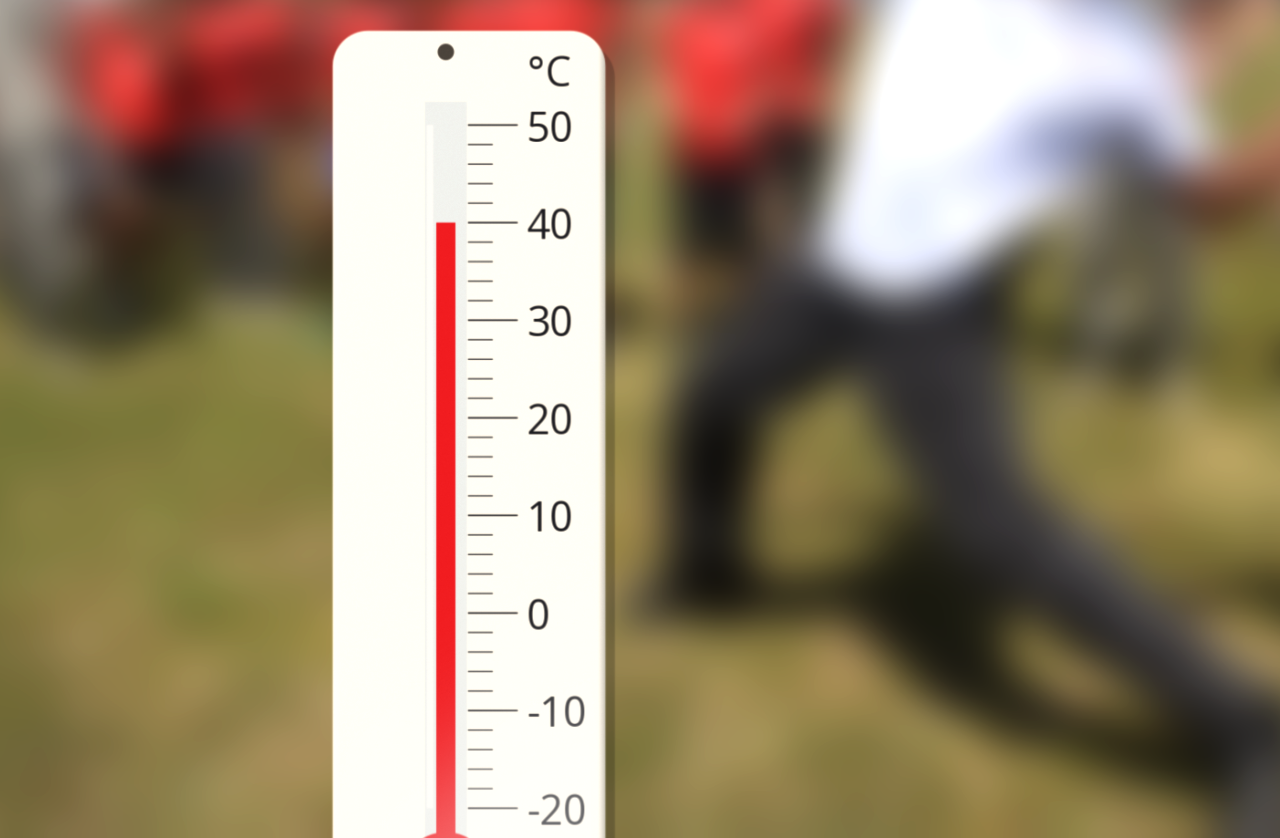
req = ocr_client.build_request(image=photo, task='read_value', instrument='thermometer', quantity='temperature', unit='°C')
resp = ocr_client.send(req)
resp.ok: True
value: 40 °C
